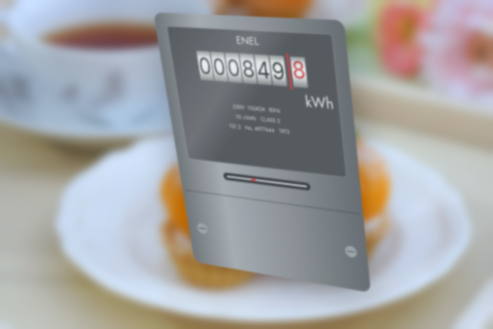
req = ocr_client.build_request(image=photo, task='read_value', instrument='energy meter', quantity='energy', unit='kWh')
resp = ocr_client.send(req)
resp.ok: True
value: 849.8 kWh
